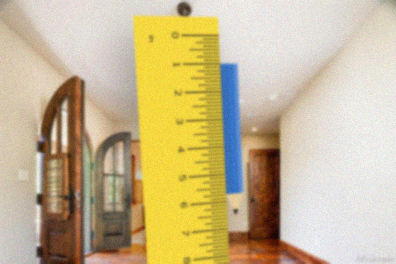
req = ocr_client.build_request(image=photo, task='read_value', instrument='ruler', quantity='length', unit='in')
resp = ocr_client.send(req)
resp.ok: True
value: 5.5 in
